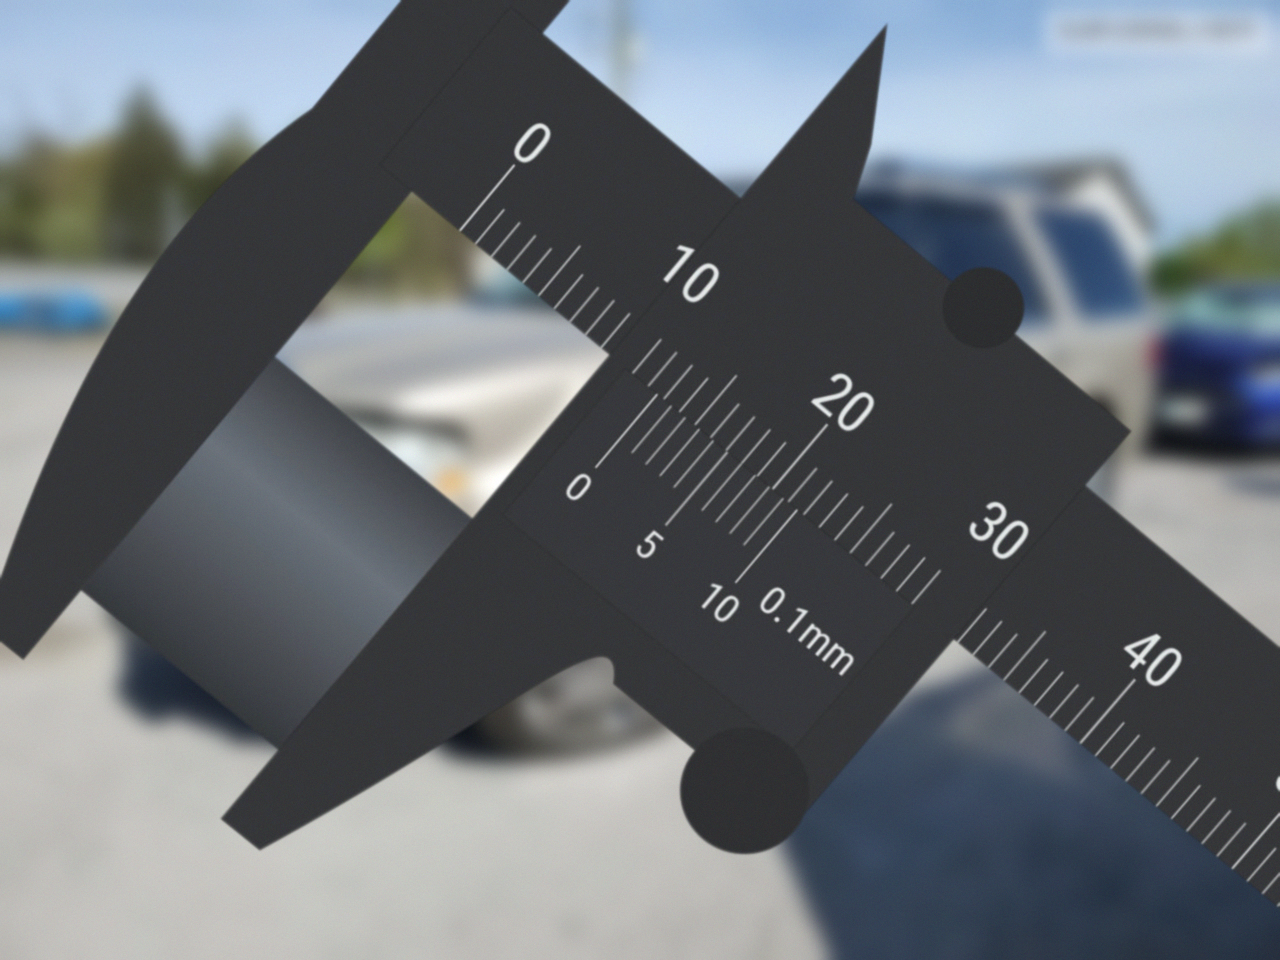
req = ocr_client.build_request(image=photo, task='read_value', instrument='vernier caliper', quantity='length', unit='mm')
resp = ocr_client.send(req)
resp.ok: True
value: 12.6 mm
